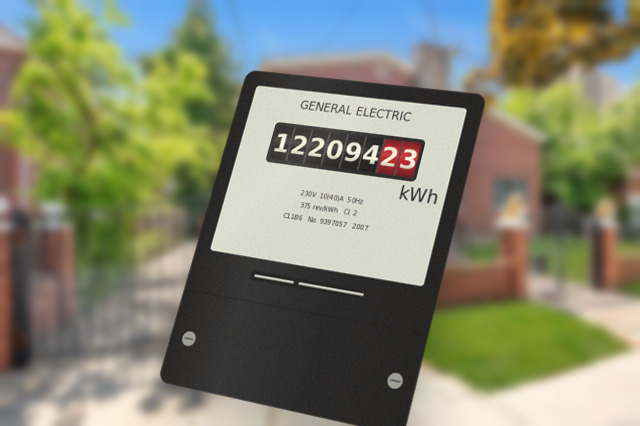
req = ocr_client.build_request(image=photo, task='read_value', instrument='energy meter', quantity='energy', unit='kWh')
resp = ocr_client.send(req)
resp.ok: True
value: 122094.23 kWh
